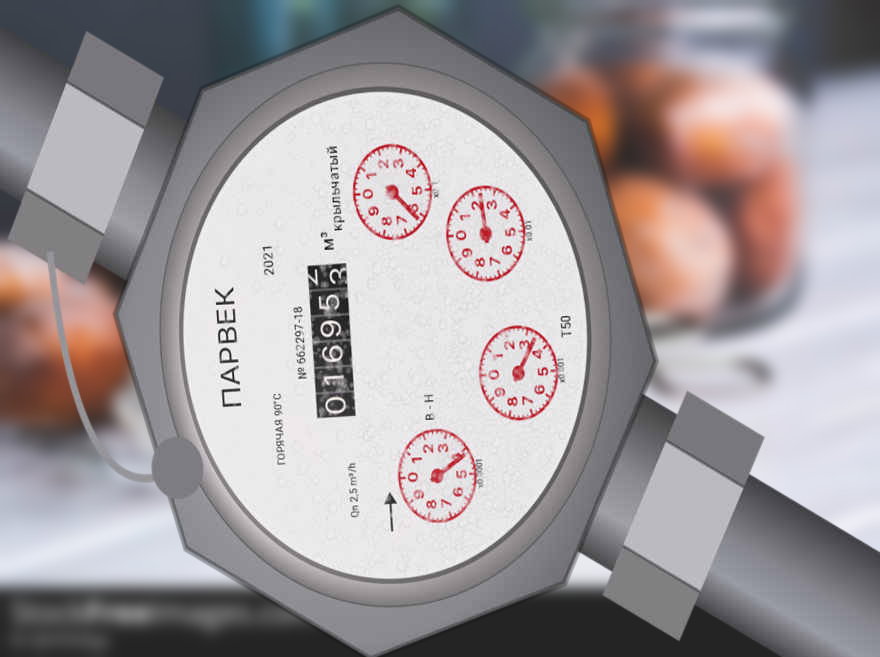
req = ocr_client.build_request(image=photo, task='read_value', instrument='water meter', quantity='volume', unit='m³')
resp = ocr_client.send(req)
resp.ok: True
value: 16952.6234 m³
